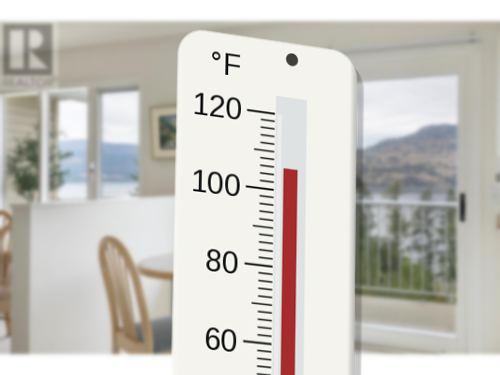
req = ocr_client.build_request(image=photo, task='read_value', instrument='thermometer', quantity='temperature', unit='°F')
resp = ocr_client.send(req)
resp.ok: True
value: 106 °F
